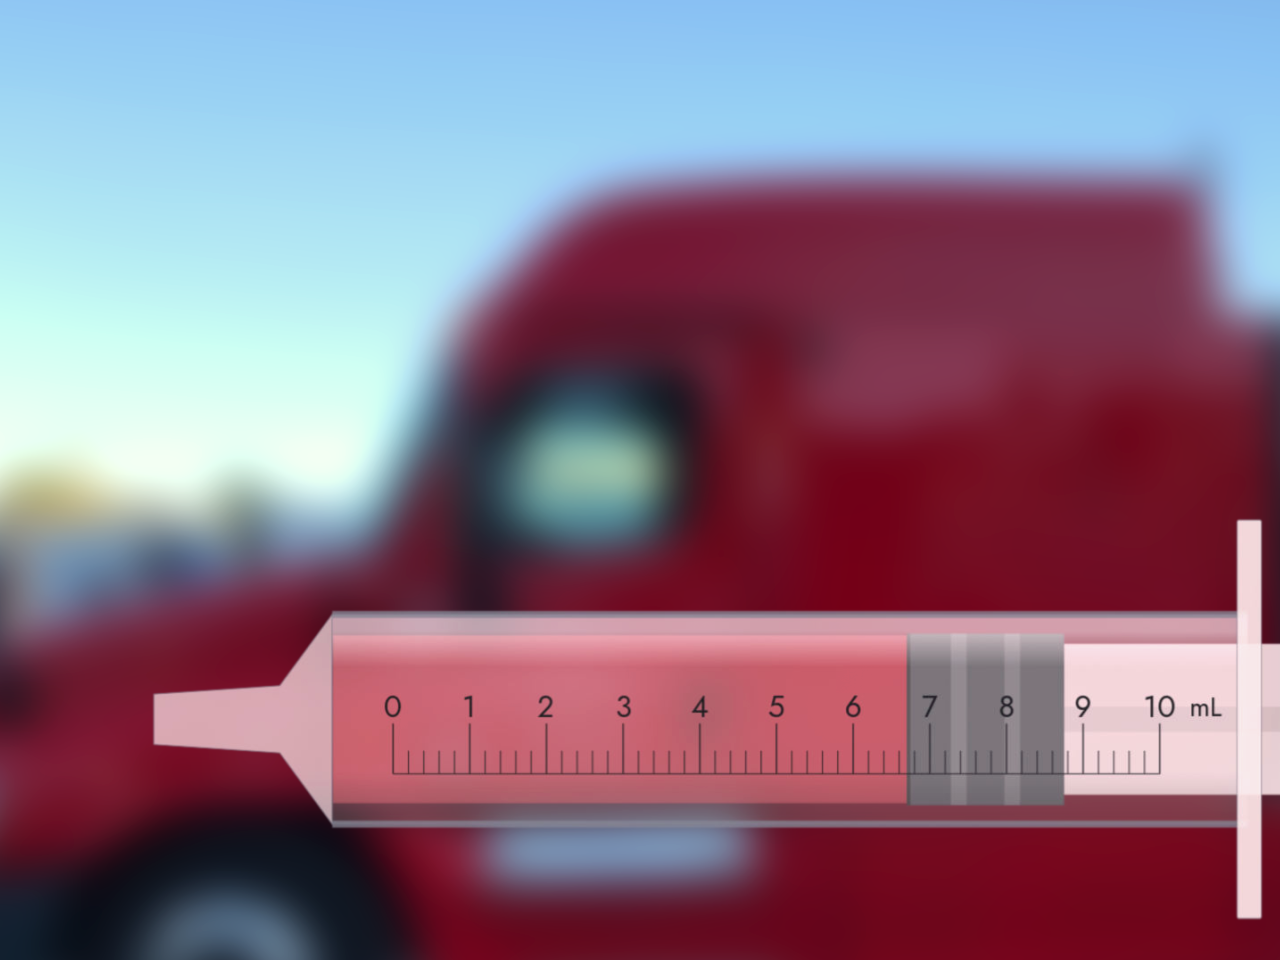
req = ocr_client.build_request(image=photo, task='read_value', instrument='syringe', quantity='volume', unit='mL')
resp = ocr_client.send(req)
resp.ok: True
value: 6.7 mL
